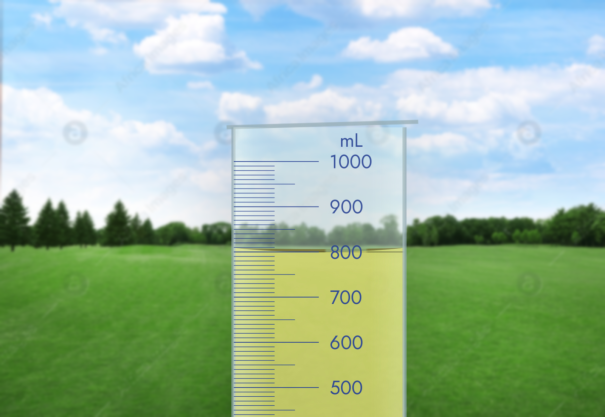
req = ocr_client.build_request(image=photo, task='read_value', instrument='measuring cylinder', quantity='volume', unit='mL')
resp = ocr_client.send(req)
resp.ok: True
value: 800 mL
